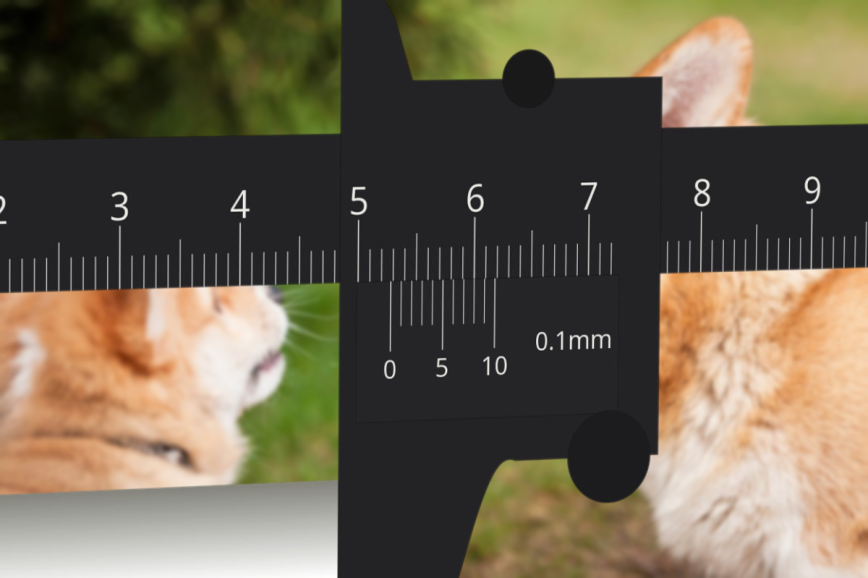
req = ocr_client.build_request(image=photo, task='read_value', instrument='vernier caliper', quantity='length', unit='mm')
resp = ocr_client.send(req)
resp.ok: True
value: 52.8 mm
